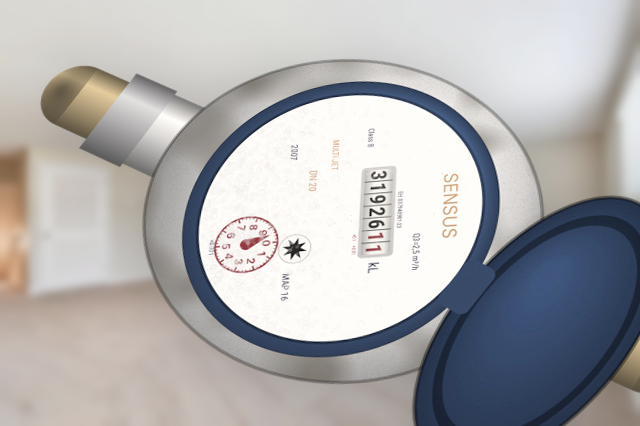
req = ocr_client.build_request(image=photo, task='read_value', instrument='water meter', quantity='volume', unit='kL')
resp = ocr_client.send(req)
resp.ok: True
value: 31926.109 kL
